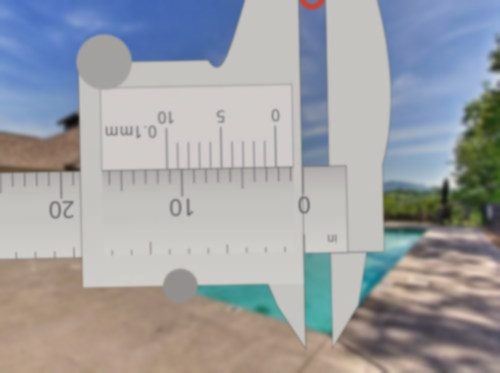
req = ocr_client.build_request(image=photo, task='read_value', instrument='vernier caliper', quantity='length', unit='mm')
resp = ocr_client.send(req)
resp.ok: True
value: 2.2 mm
